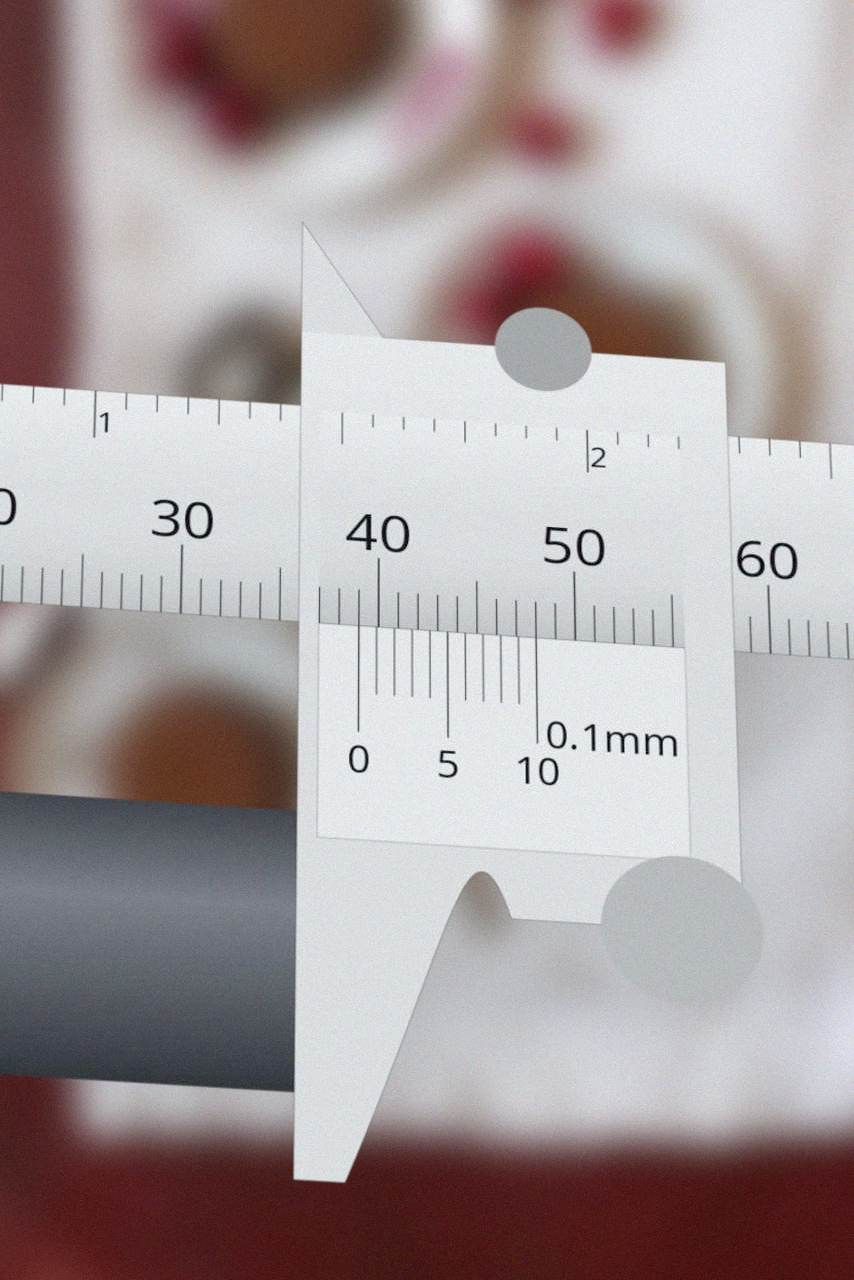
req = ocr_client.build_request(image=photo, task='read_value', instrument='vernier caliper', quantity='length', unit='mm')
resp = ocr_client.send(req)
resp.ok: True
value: 39.0 mm
